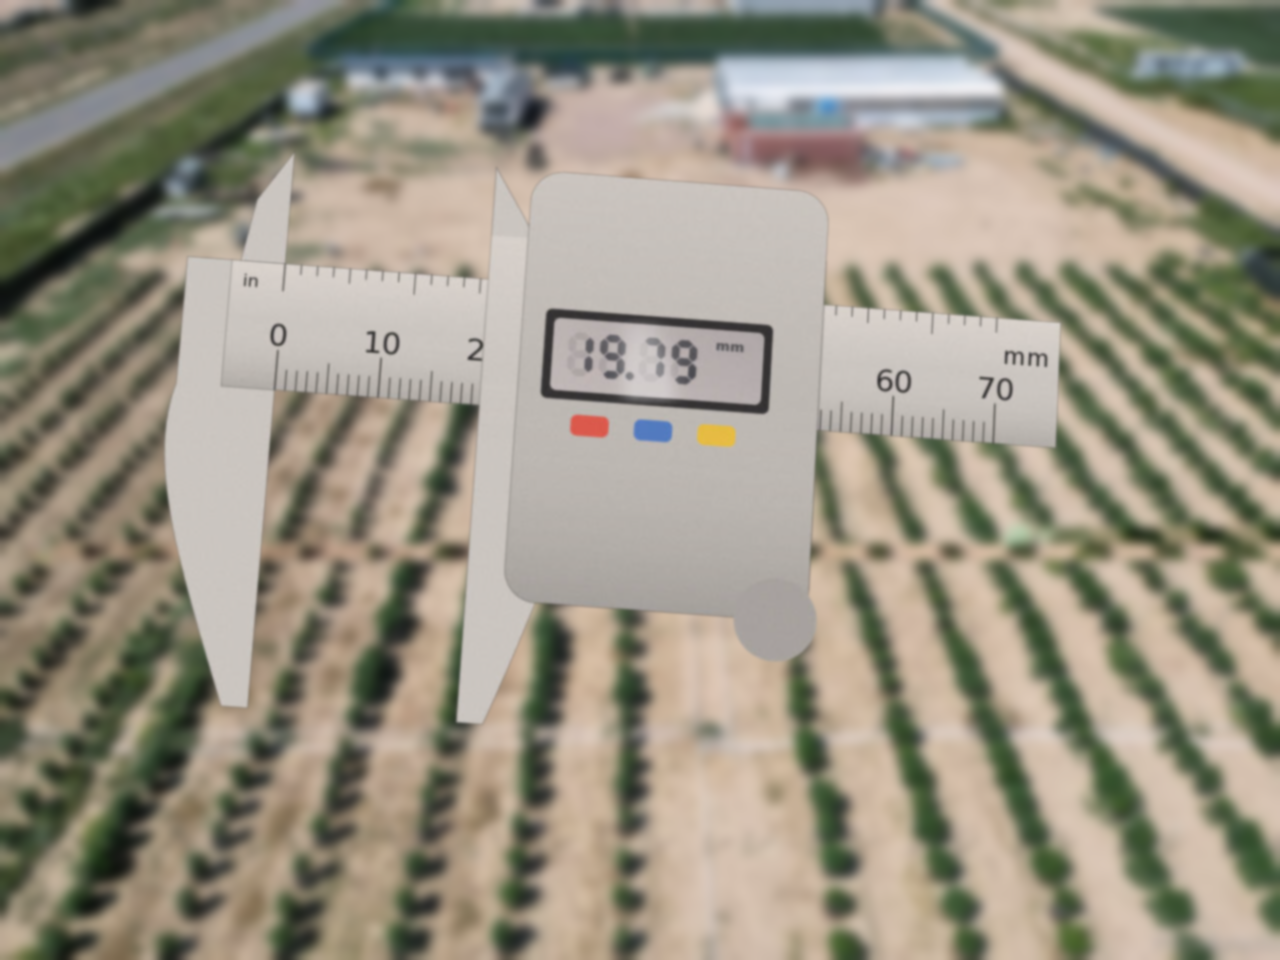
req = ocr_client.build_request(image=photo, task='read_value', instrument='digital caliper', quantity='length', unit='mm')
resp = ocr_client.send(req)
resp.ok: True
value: 19.79 mm
